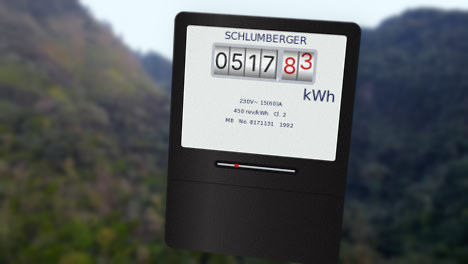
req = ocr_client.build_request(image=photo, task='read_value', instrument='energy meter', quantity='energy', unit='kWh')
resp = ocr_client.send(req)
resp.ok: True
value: 517.83 kWh
